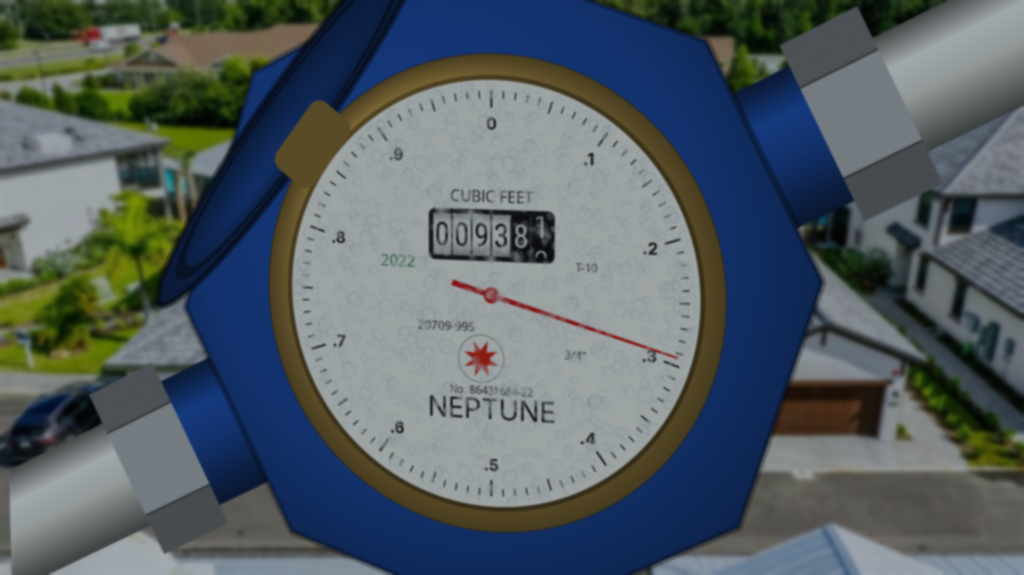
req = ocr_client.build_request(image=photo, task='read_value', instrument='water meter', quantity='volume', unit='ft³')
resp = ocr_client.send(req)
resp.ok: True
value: 9381.29 ft³
